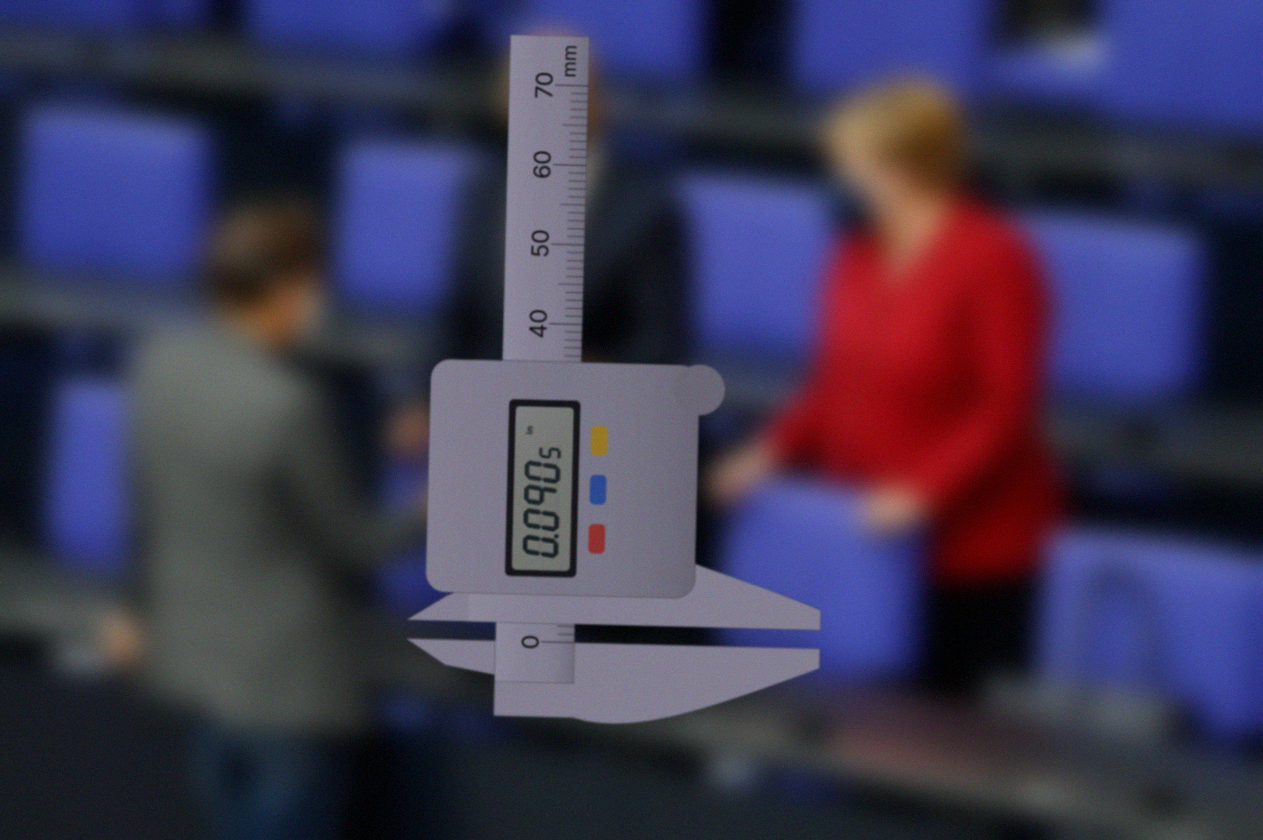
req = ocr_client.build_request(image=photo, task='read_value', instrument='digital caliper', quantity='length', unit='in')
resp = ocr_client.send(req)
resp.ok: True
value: 0.0905 in
